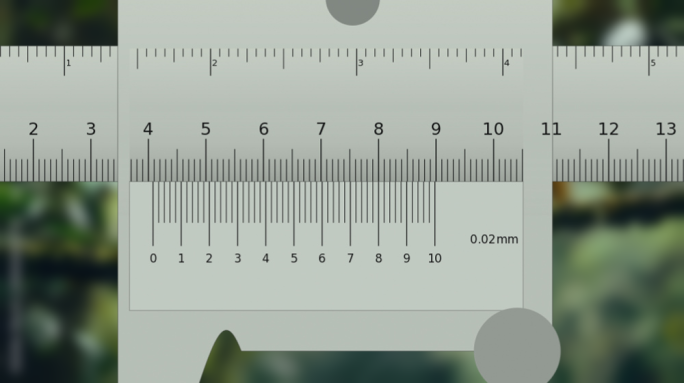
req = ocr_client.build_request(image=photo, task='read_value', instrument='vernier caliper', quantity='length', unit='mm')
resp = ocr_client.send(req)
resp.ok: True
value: 40.8 mm
